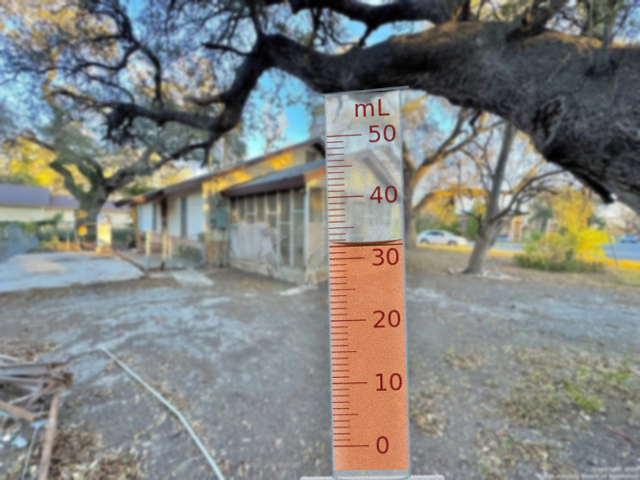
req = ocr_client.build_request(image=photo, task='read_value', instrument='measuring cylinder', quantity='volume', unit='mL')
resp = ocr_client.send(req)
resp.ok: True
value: 32 mL
